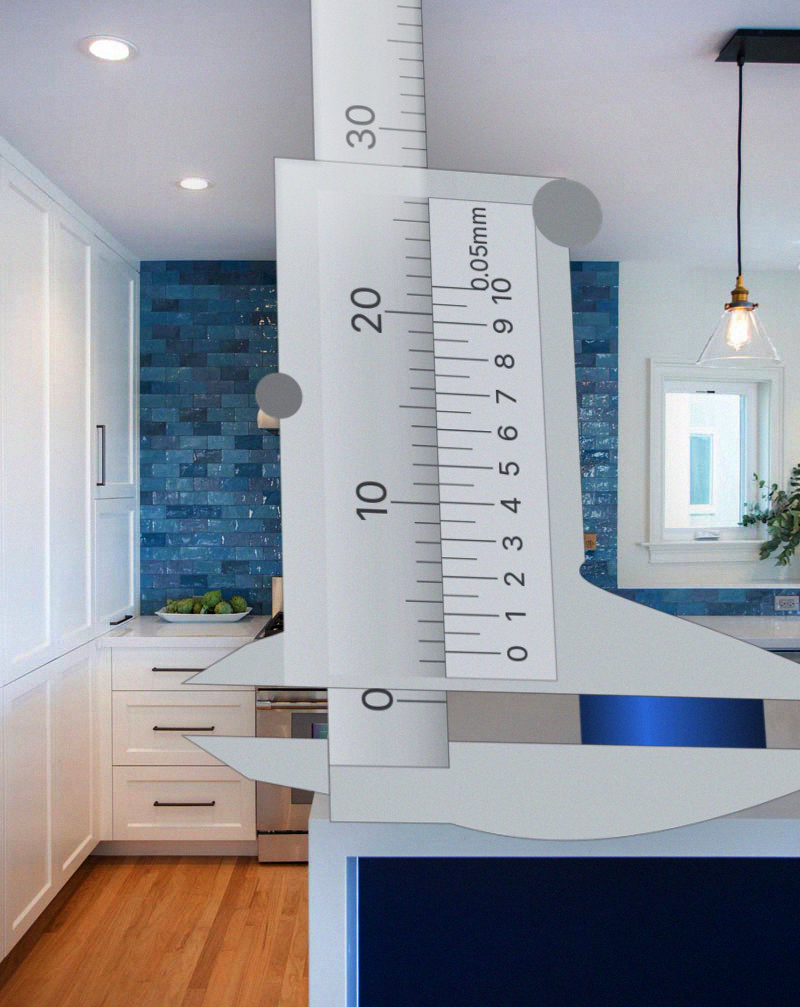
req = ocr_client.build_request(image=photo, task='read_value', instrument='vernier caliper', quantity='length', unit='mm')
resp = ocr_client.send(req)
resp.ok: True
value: 2.5 mm
